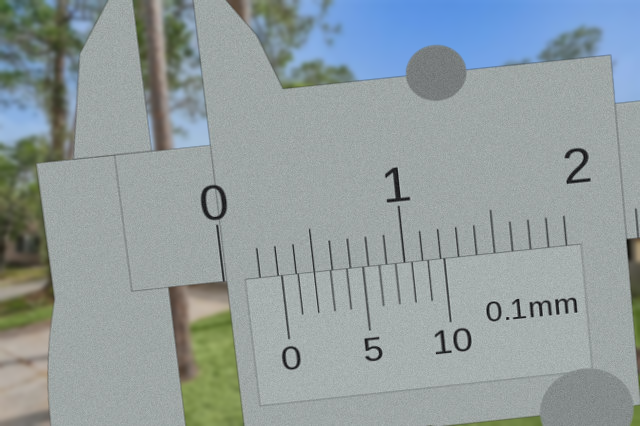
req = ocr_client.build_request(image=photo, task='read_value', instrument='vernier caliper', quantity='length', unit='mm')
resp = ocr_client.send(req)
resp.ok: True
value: 3.2 mm
